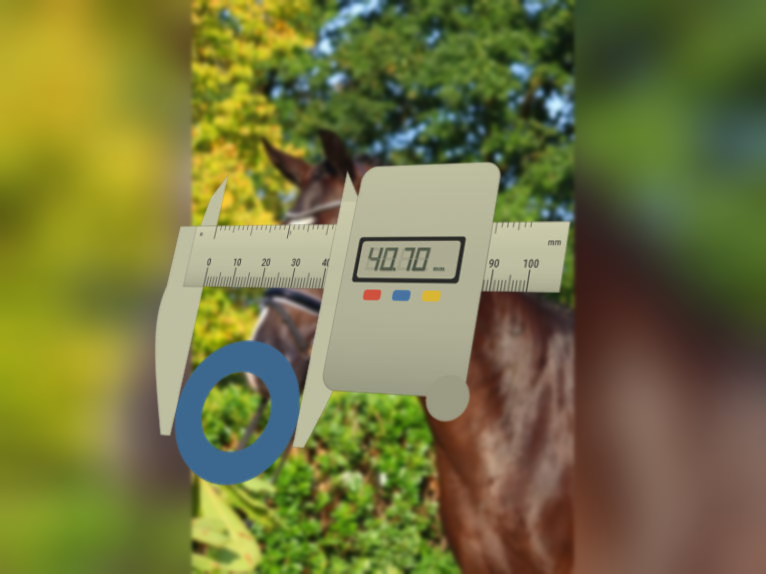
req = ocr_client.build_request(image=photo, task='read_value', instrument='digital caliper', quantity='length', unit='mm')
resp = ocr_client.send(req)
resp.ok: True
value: 40.70 mm
